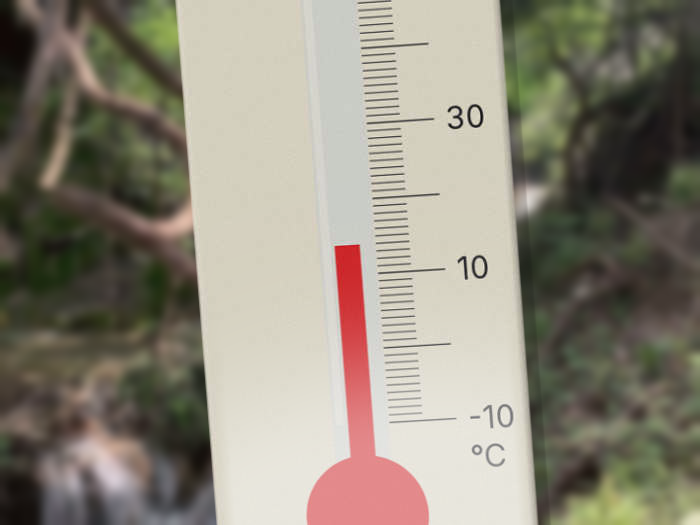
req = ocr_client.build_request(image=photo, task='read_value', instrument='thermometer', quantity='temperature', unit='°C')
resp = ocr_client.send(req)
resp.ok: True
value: 14 °C
